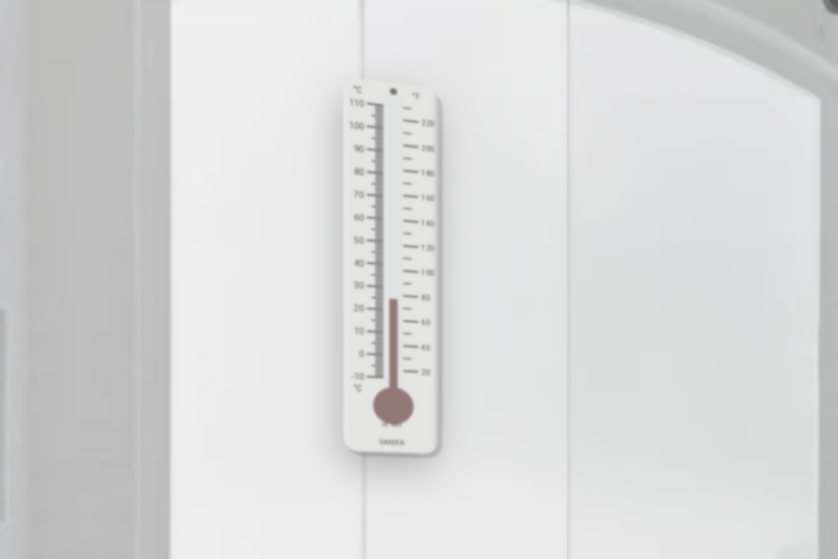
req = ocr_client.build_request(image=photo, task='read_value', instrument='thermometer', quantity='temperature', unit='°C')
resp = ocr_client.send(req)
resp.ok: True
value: 25 °C
